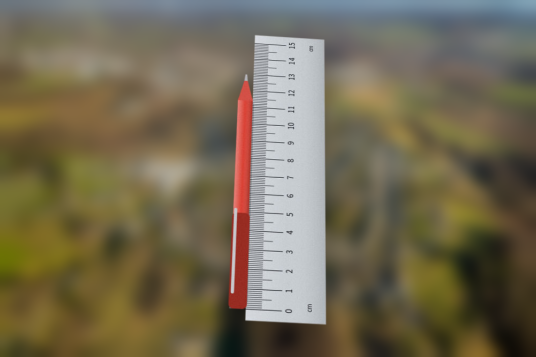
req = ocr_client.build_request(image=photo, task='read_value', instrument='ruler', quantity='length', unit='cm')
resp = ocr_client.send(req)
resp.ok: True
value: 13 cm
